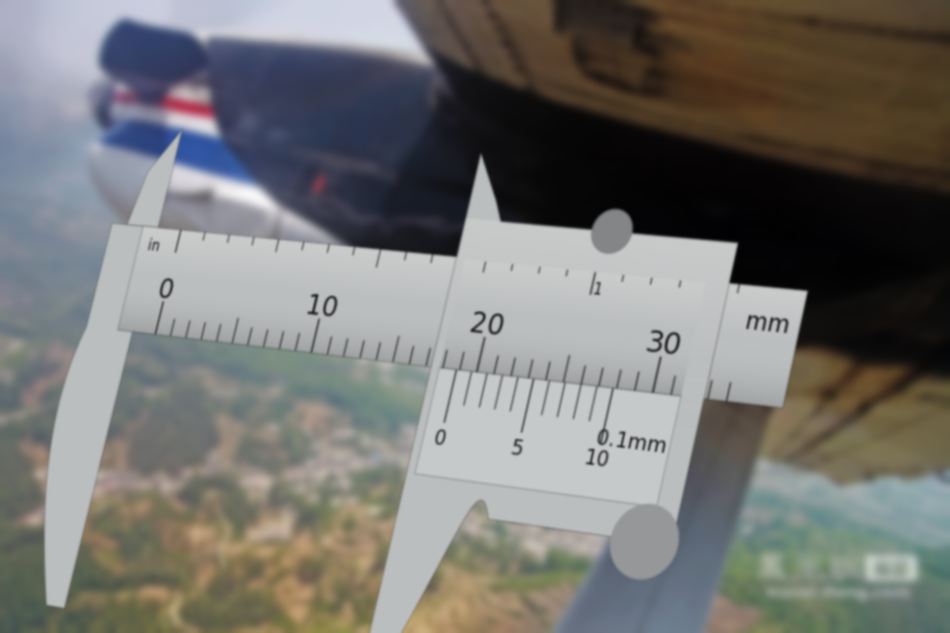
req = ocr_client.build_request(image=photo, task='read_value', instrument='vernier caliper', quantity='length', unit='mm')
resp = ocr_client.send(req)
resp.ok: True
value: 18.8 mm
